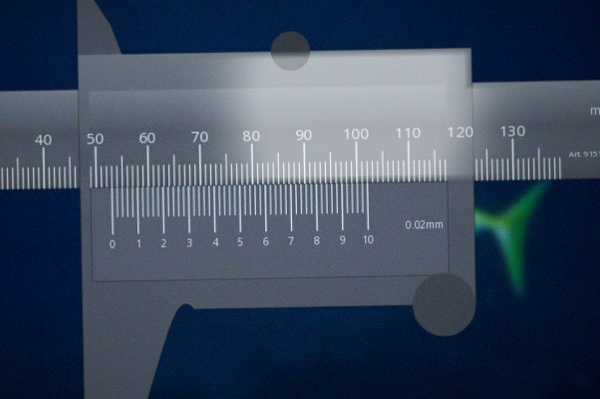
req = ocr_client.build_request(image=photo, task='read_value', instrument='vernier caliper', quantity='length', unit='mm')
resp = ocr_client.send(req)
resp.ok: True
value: 53.0 mm
